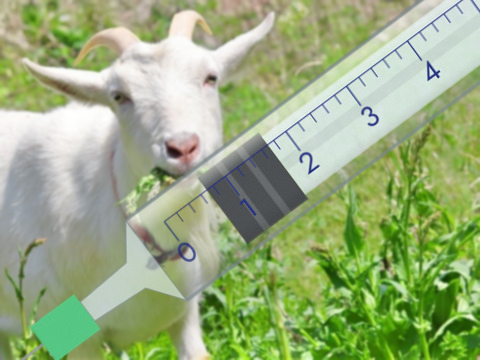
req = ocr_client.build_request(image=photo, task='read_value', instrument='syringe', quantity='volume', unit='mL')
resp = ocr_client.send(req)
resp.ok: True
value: 0.7 mL
